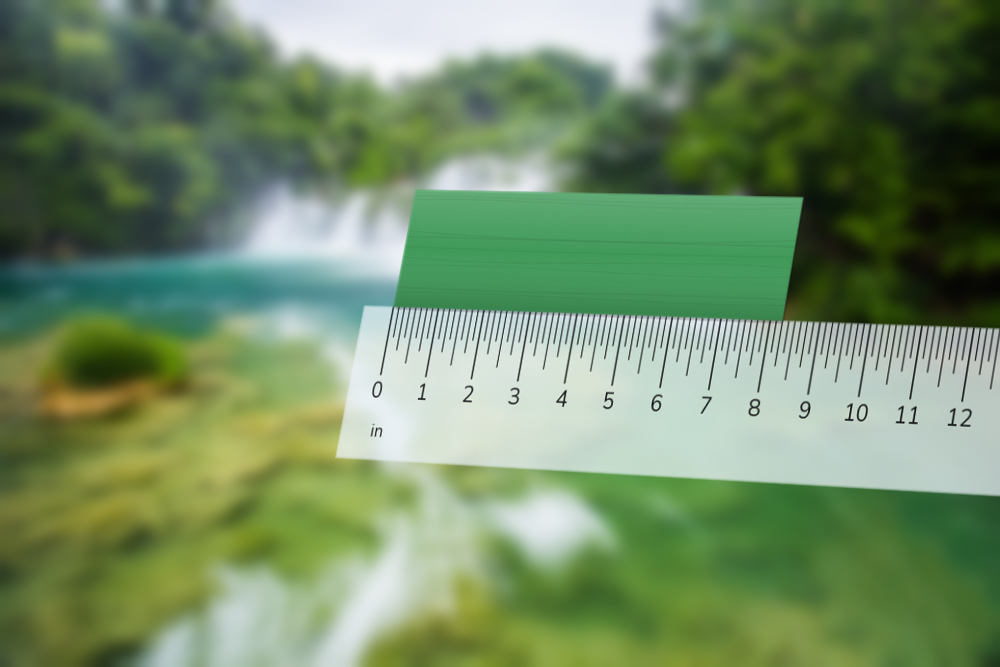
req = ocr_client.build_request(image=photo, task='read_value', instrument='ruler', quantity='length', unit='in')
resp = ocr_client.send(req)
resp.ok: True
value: 8.25 in
